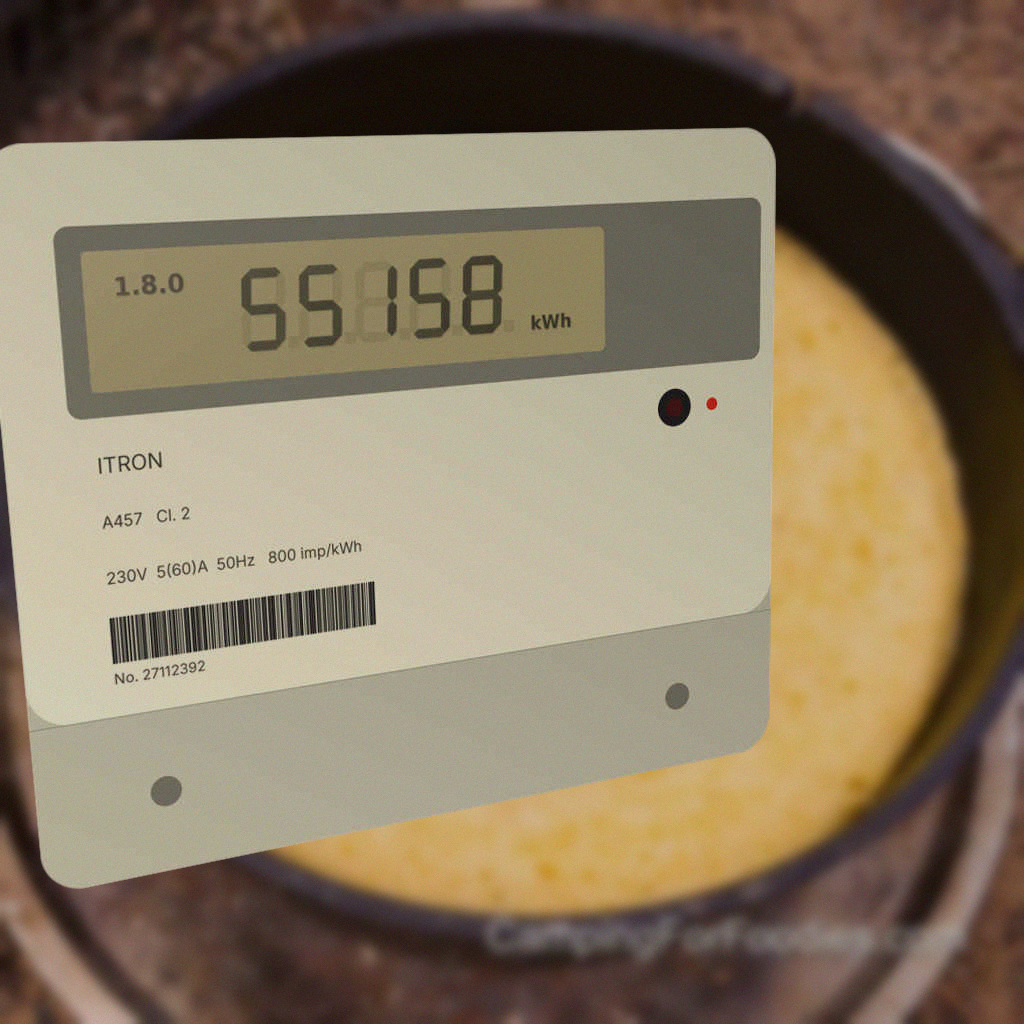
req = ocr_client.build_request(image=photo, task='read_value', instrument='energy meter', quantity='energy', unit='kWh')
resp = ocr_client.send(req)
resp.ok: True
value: 55158 kWh
